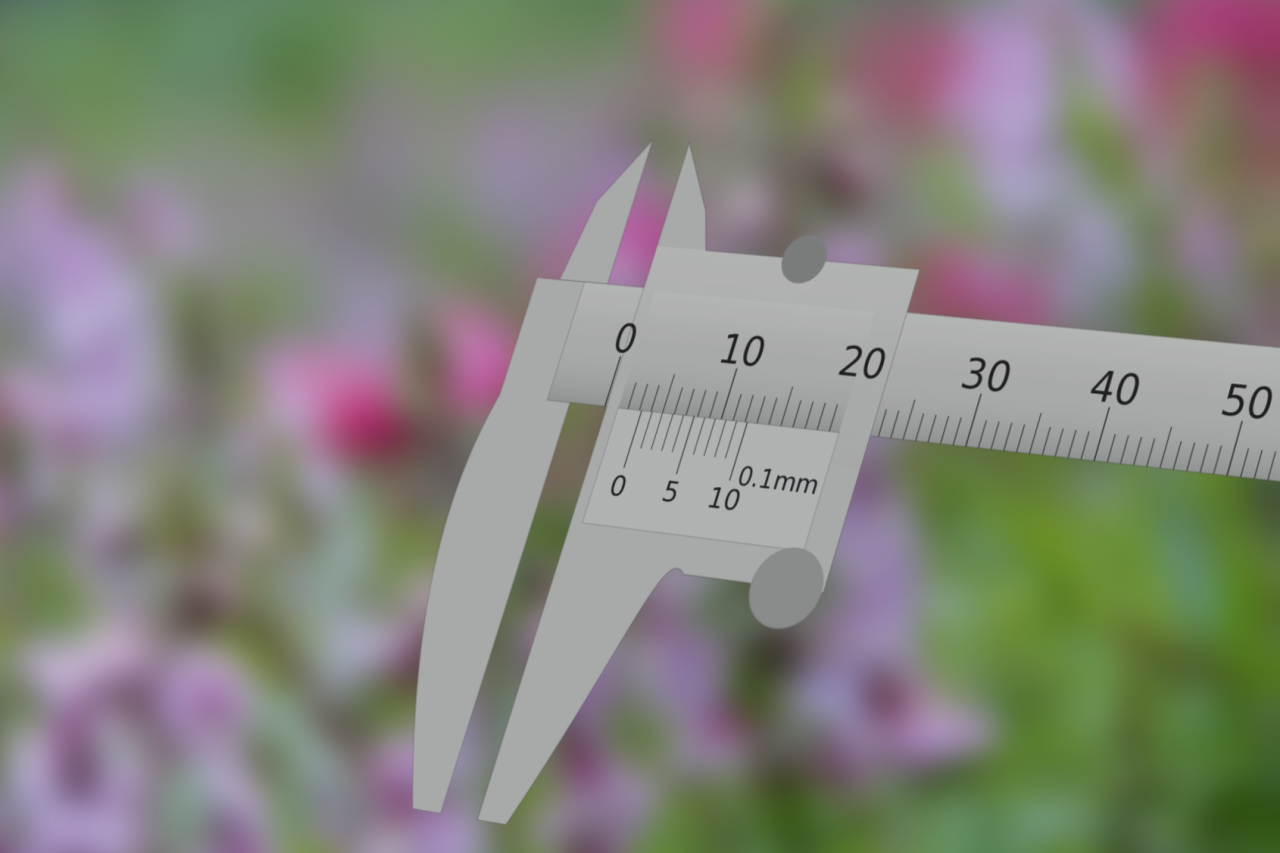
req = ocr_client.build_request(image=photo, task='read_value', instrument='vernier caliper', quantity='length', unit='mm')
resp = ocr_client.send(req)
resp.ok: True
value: 3.2 mm
